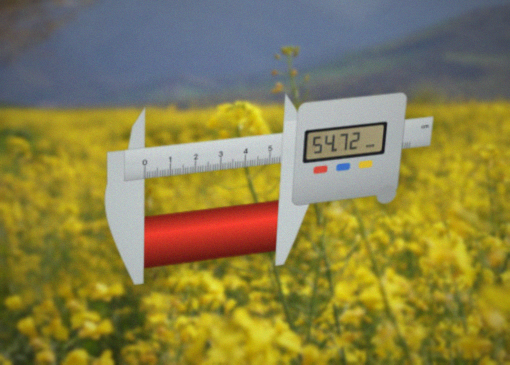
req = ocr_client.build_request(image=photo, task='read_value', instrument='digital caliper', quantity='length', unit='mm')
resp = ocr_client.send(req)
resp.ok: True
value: 54.72 mm
